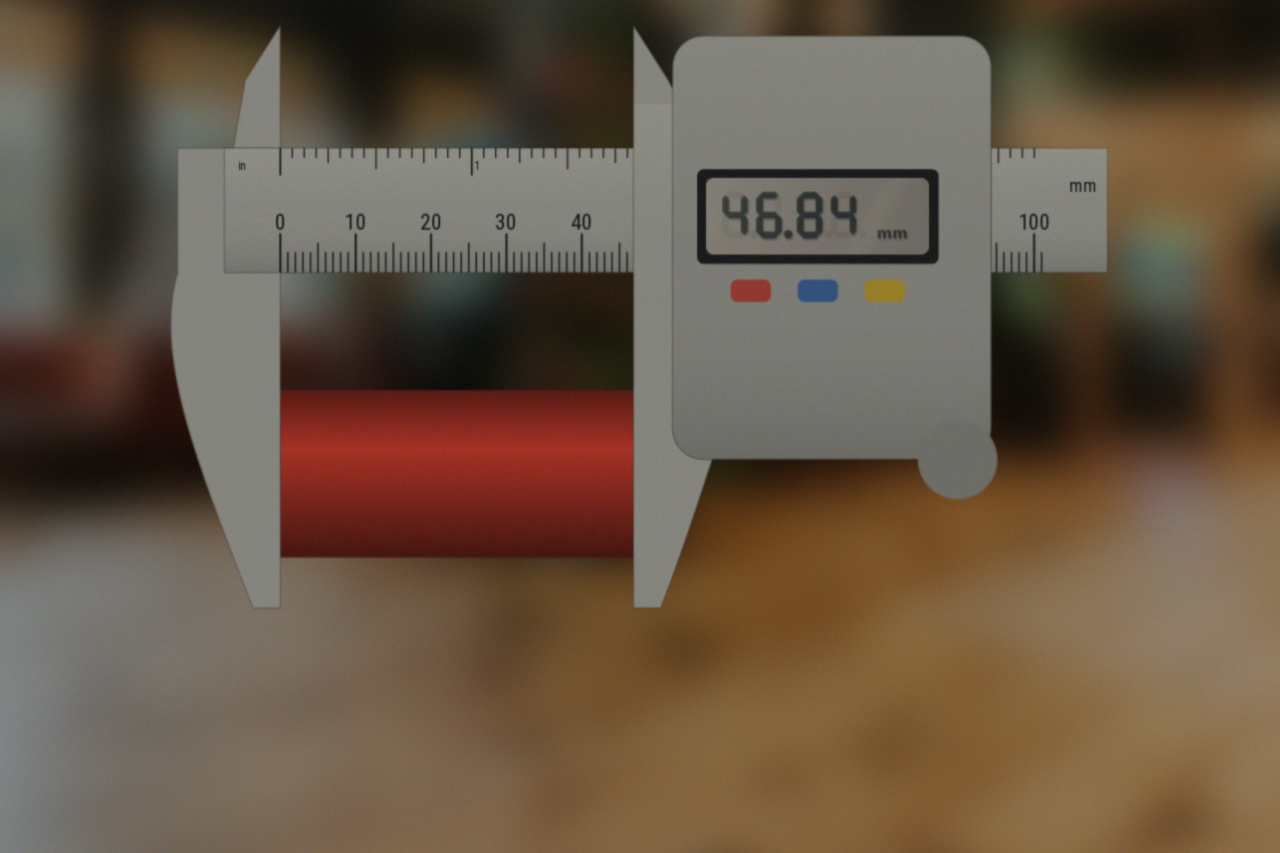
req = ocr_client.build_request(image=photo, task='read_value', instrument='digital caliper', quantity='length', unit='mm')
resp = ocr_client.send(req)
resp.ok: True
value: 46.84 mm
